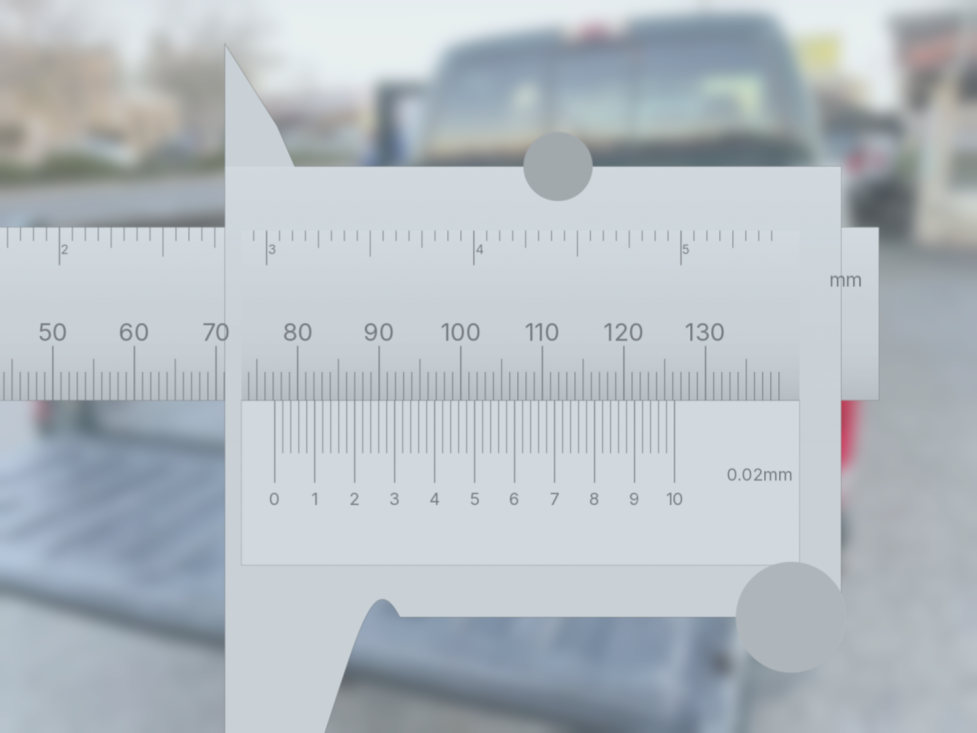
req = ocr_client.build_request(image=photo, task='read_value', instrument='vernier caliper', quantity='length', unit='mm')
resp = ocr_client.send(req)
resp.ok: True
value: 77.2 mm
